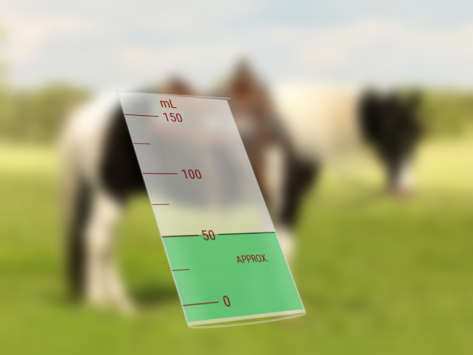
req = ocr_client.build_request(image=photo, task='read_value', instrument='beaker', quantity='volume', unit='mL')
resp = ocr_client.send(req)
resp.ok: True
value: 50 mL
